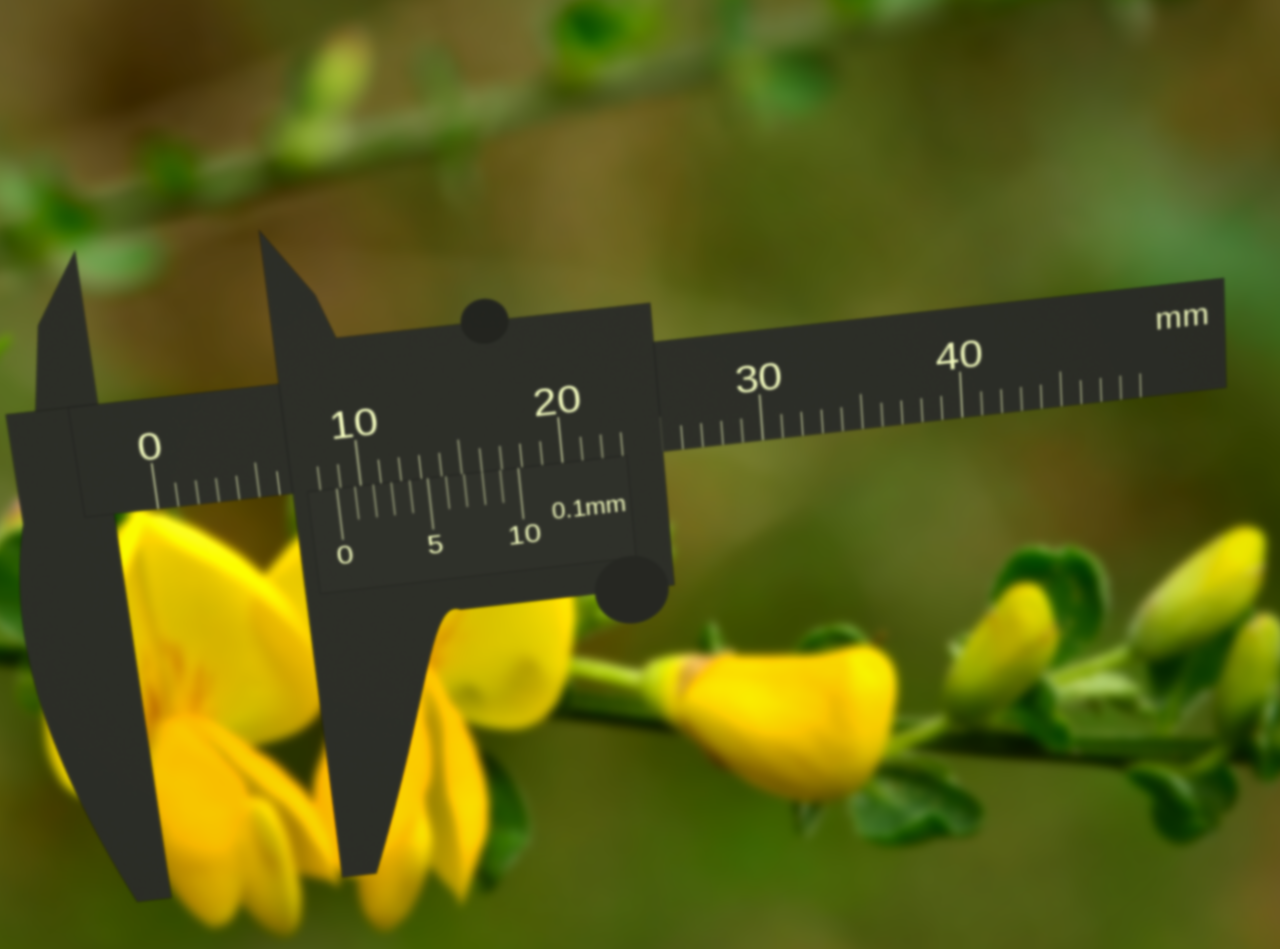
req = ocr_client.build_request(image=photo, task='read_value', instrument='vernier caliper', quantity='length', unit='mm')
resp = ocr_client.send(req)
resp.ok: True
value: 8.8 mm
